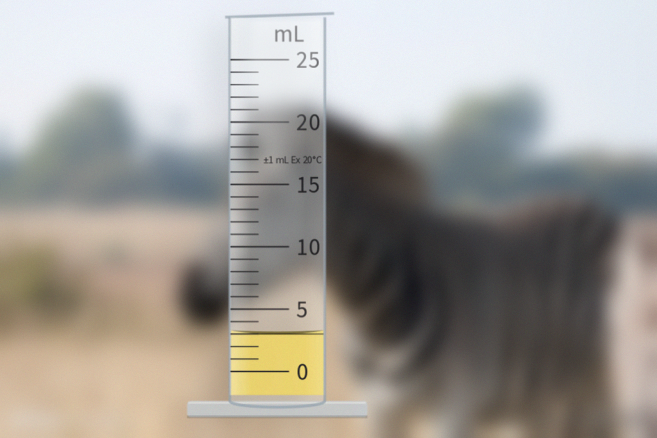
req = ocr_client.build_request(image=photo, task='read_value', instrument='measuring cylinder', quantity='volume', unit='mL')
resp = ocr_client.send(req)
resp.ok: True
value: 3 mL
